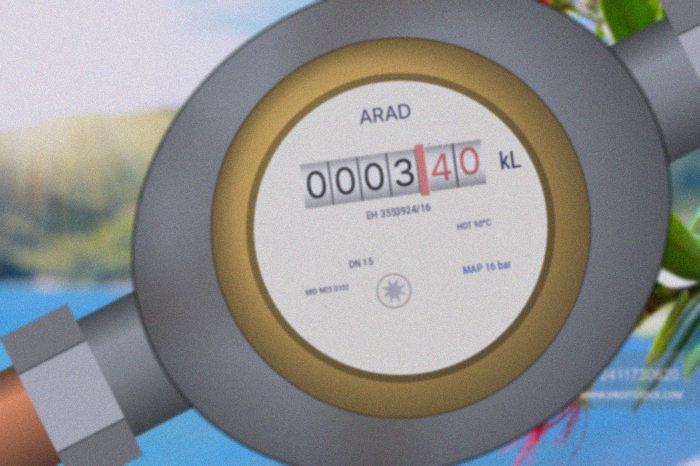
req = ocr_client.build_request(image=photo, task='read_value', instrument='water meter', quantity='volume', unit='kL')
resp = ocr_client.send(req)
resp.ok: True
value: 3.40 kL
